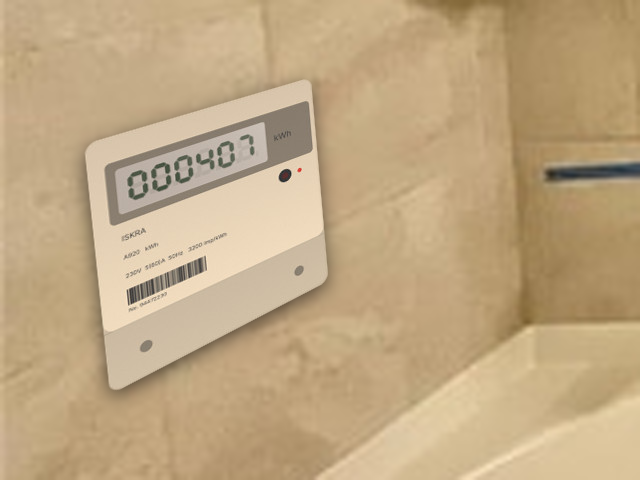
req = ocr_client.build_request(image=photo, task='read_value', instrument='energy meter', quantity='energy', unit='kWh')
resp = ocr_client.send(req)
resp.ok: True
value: 407 kWh
